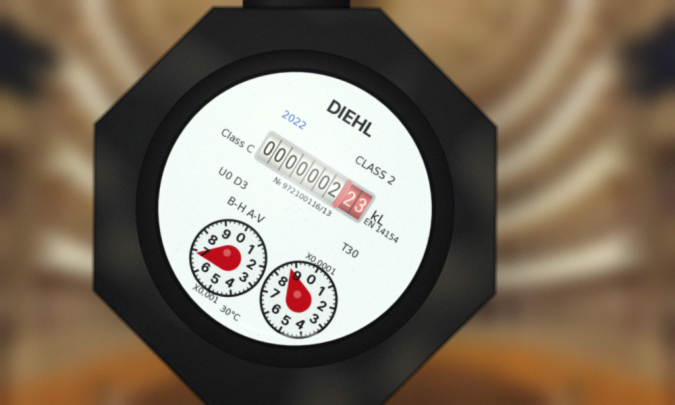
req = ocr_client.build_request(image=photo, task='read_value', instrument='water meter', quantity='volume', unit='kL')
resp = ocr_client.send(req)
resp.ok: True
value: 2.2368 kL
